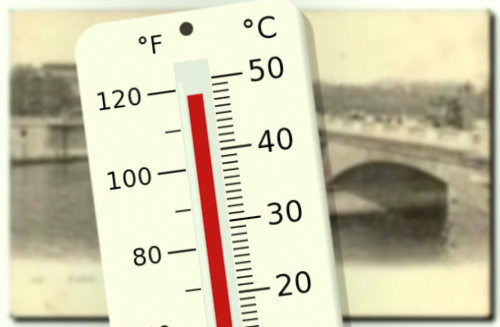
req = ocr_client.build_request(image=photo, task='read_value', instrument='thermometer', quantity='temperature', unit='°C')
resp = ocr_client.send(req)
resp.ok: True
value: 48 °C
